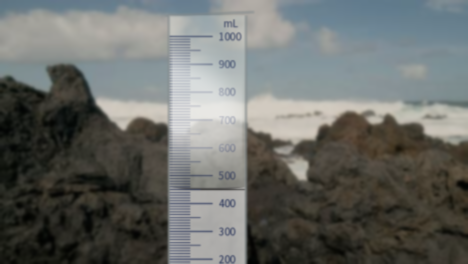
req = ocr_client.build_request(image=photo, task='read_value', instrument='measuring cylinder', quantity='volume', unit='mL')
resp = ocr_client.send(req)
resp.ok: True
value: 450 mL
